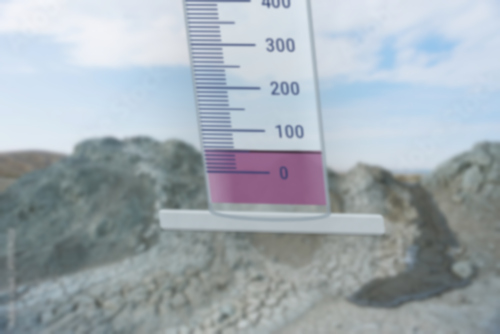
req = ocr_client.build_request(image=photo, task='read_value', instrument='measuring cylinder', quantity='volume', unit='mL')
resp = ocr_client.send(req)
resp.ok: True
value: 50 mL
